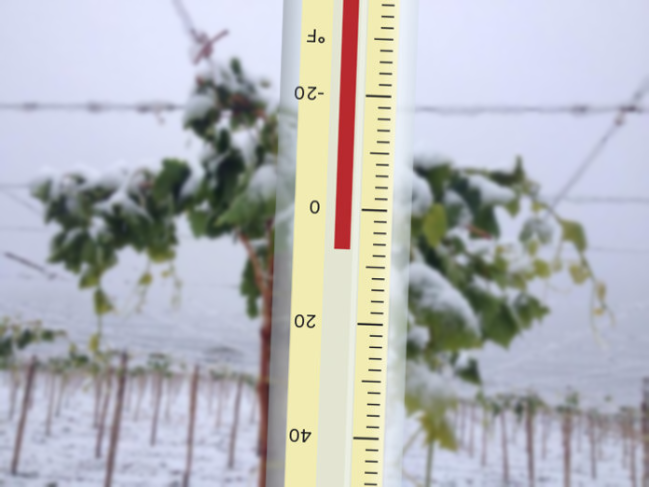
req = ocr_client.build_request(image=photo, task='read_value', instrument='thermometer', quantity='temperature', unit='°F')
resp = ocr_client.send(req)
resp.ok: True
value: 7 °F
